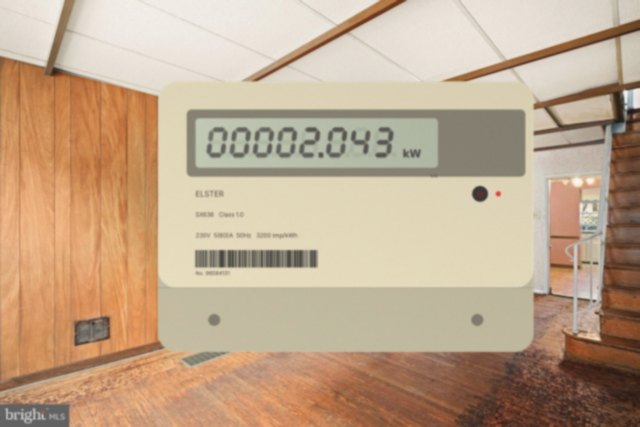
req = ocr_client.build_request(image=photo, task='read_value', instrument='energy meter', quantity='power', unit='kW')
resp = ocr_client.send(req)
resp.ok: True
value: 2.043 kW
